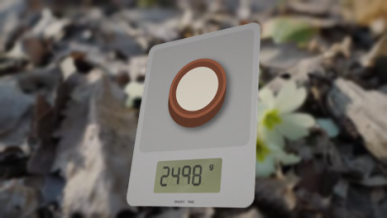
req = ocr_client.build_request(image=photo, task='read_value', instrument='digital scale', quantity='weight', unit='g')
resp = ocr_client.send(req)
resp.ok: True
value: 2498 g
